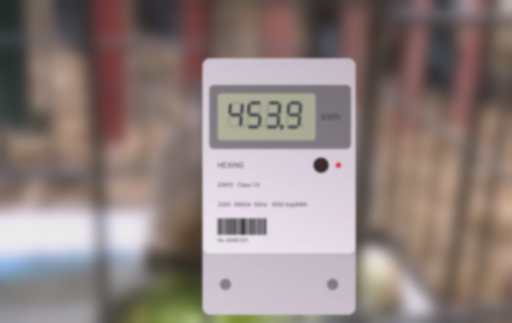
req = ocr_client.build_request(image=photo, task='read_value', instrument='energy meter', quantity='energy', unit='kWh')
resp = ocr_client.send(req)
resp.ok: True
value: 453.9 kWh
